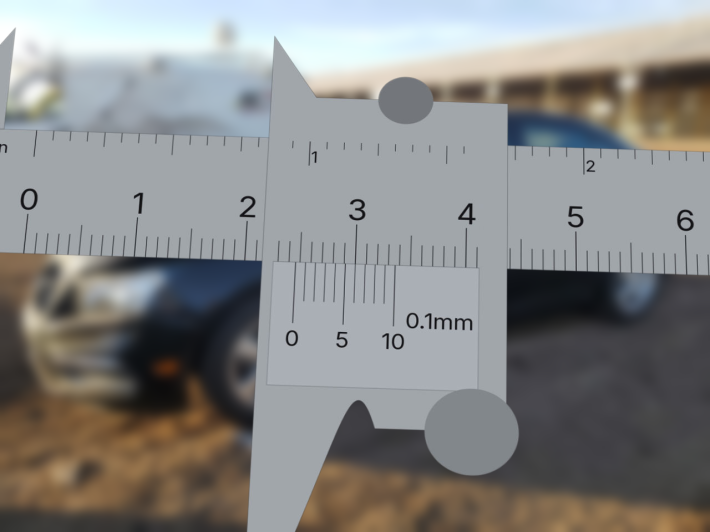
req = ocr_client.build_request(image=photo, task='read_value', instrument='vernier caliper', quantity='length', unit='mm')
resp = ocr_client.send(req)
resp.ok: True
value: 24.6 mm
